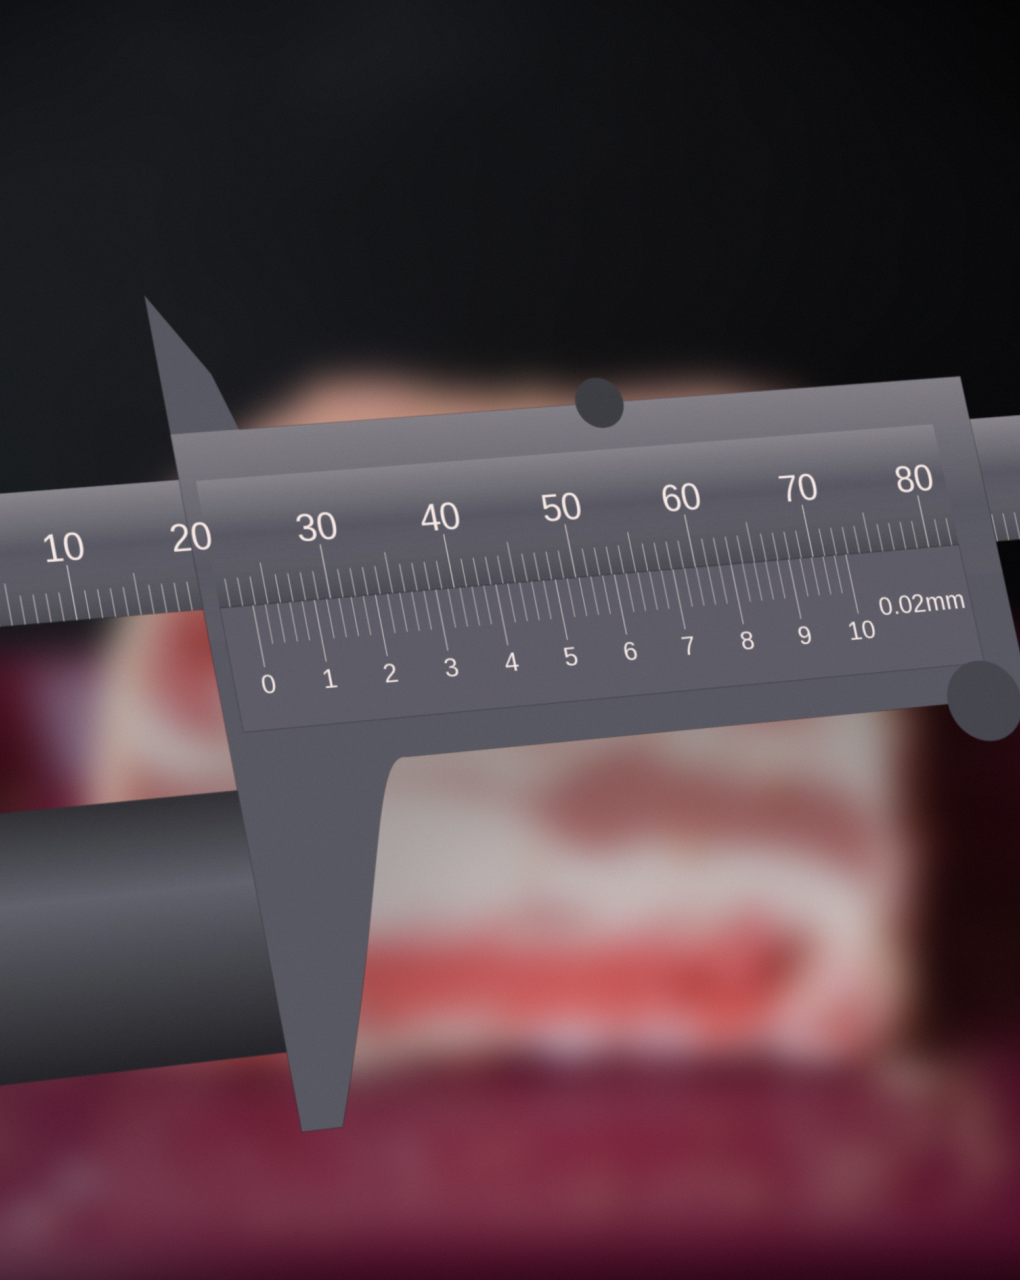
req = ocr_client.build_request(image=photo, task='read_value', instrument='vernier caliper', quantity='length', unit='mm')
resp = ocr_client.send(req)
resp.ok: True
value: 23.8 mm
